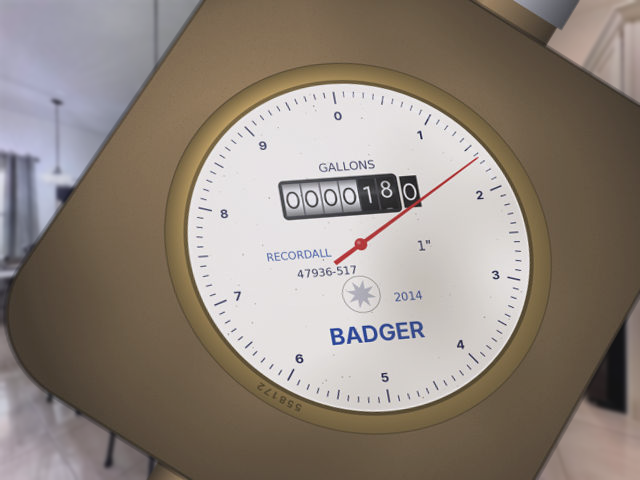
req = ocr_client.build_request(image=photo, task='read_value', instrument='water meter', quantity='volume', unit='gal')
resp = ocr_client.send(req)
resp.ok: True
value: 181.6 gal
